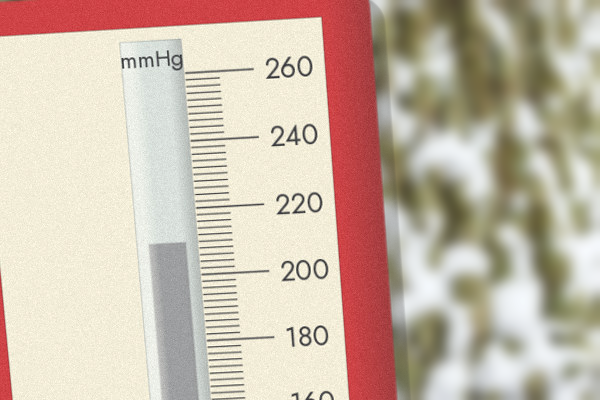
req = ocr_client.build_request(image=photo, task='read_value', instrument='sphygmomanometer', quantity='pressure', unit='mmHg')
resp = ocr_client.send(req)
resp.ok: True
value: 210 mmHg
